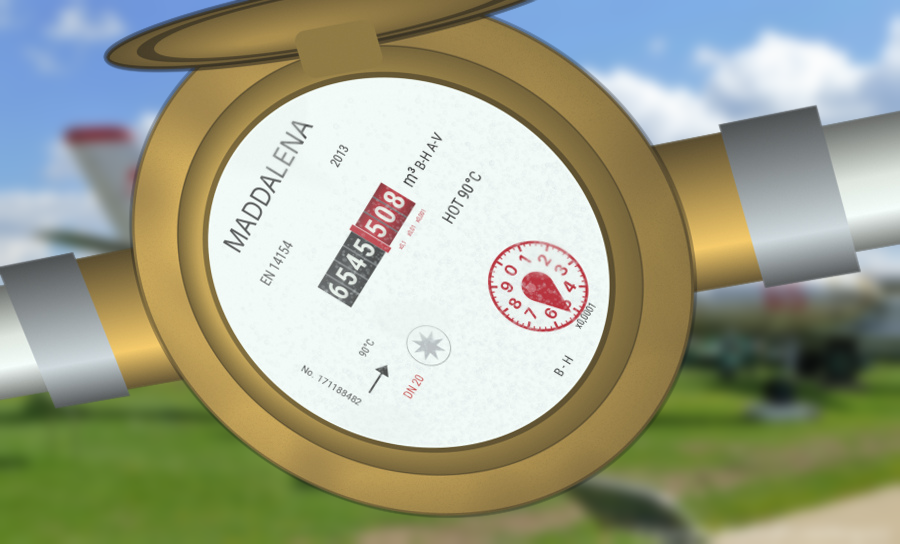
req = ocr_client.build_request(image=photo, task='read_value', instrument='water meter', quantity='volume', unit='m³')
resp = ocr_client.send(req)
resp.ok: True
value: 6545.5085 m³
